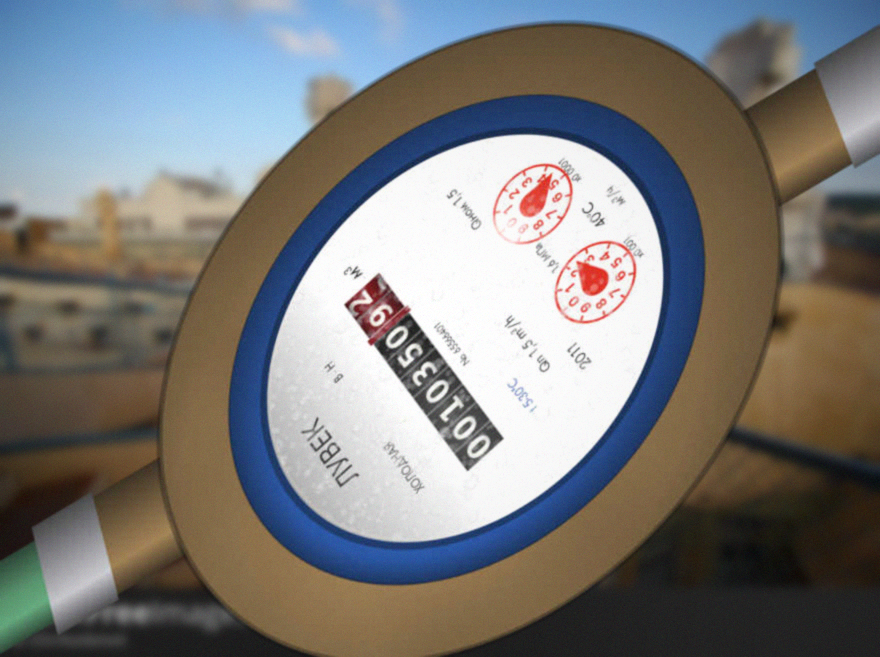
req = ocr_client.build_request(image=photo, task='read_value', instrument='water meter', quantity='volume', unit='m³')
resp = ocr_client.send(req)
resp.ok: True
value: 10350.9224 m³
